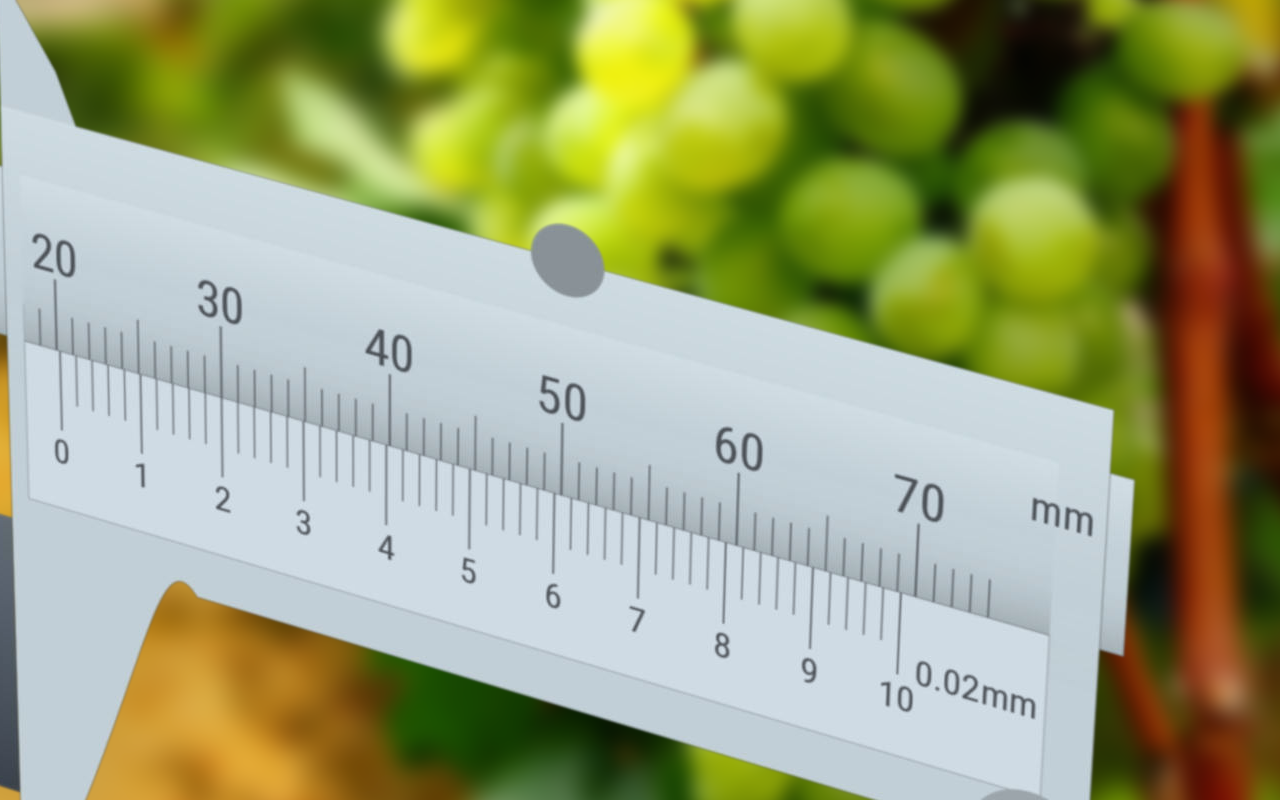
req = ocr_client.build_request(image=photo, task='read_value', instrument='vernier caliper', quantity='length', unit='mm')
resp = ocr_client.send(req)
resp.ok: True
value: 20.2 mm
